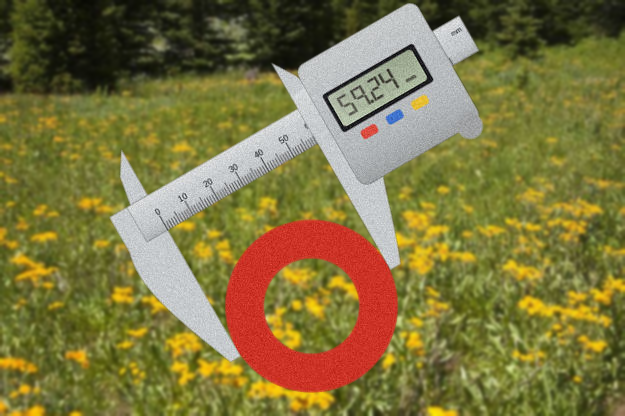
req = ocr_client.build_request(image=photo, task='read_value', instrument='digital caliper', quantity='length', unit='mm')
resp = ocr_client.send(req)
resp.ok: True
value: 59.24 mm
